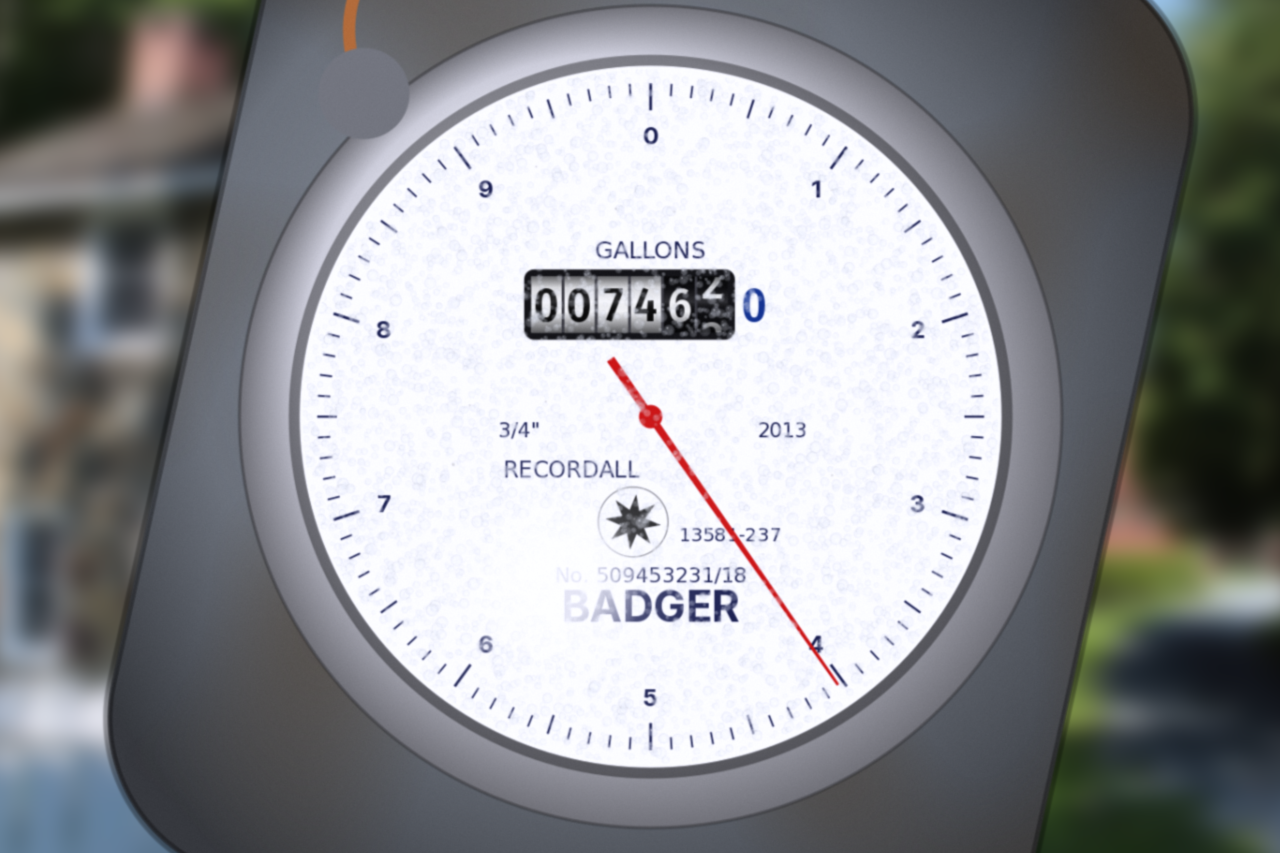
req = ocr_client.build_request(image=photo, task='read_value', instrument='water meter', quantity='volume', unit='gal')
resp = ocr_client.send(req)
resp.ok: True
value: 74624.0 gal
